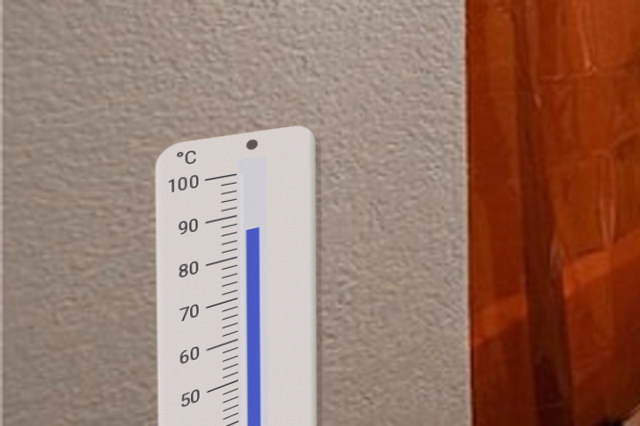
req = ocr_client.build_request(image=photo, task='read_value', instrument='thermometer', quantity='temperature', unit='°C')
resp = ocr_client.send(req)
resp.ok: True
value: 86 °C
